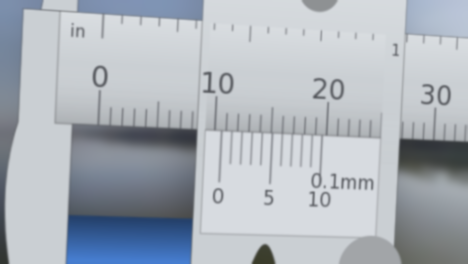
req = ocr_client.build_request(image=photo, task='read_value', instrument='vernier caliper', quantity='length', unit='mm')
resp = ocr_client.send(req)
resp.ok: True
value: 10.6 mm
